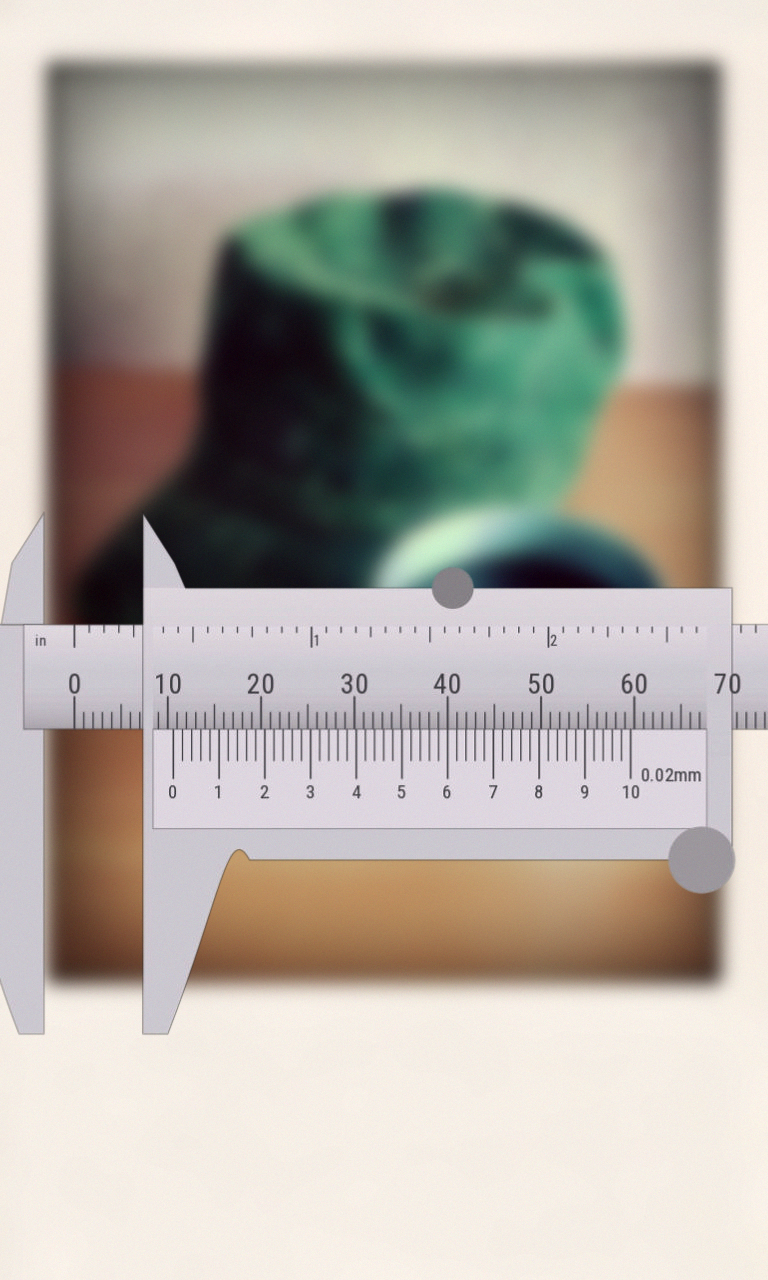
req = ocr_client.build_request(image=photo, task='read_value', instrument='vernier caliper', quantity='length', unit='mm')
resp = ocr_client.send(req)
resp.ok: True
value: 10.6 mm
